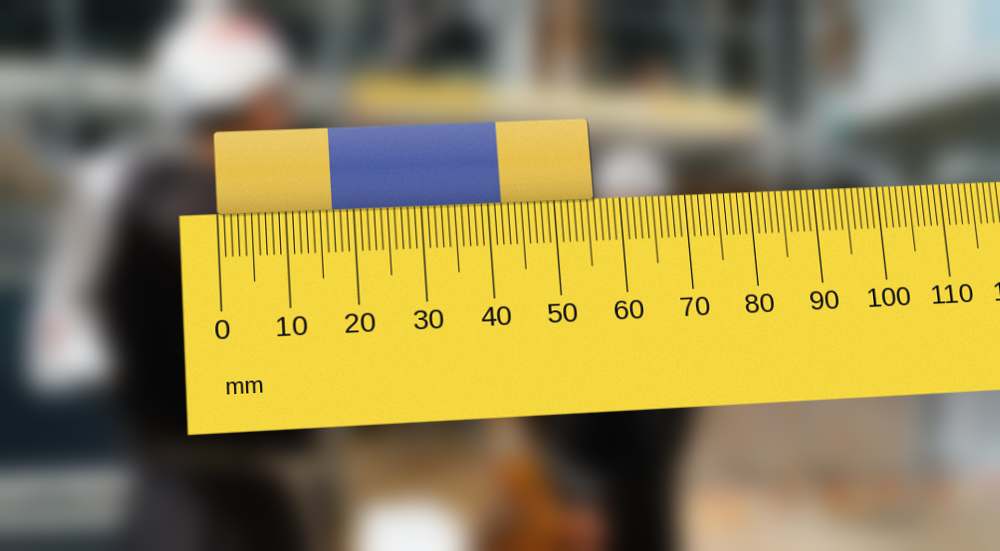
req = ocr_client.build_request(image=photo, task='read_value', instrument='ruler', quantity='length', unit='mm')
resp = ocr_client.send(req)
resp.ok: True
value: 56 mm
